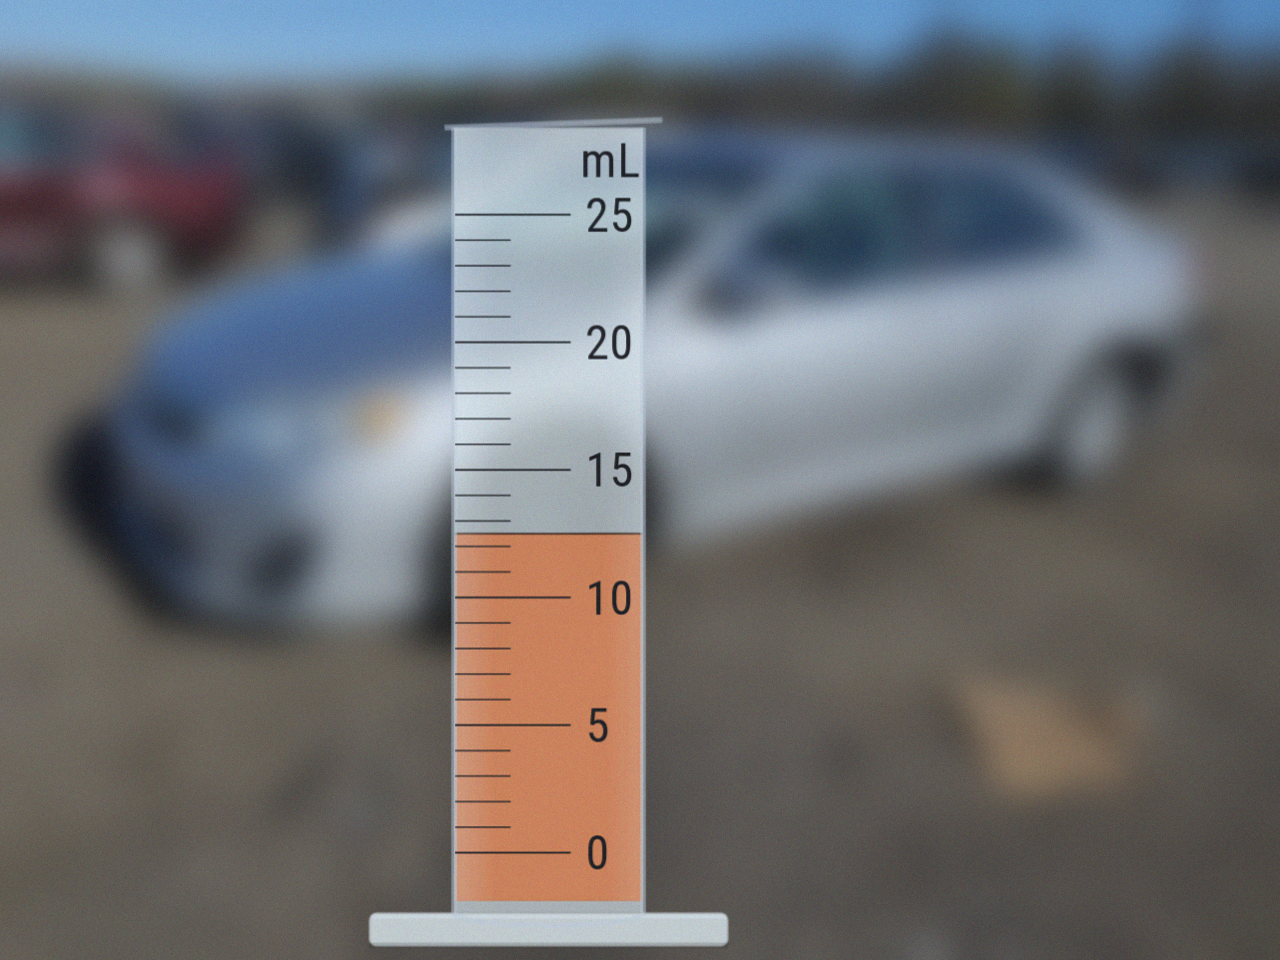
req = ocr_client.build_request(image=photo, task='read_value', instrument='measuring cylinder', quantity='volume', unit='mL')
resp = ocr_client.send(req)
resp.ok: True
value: 12.5 mL
